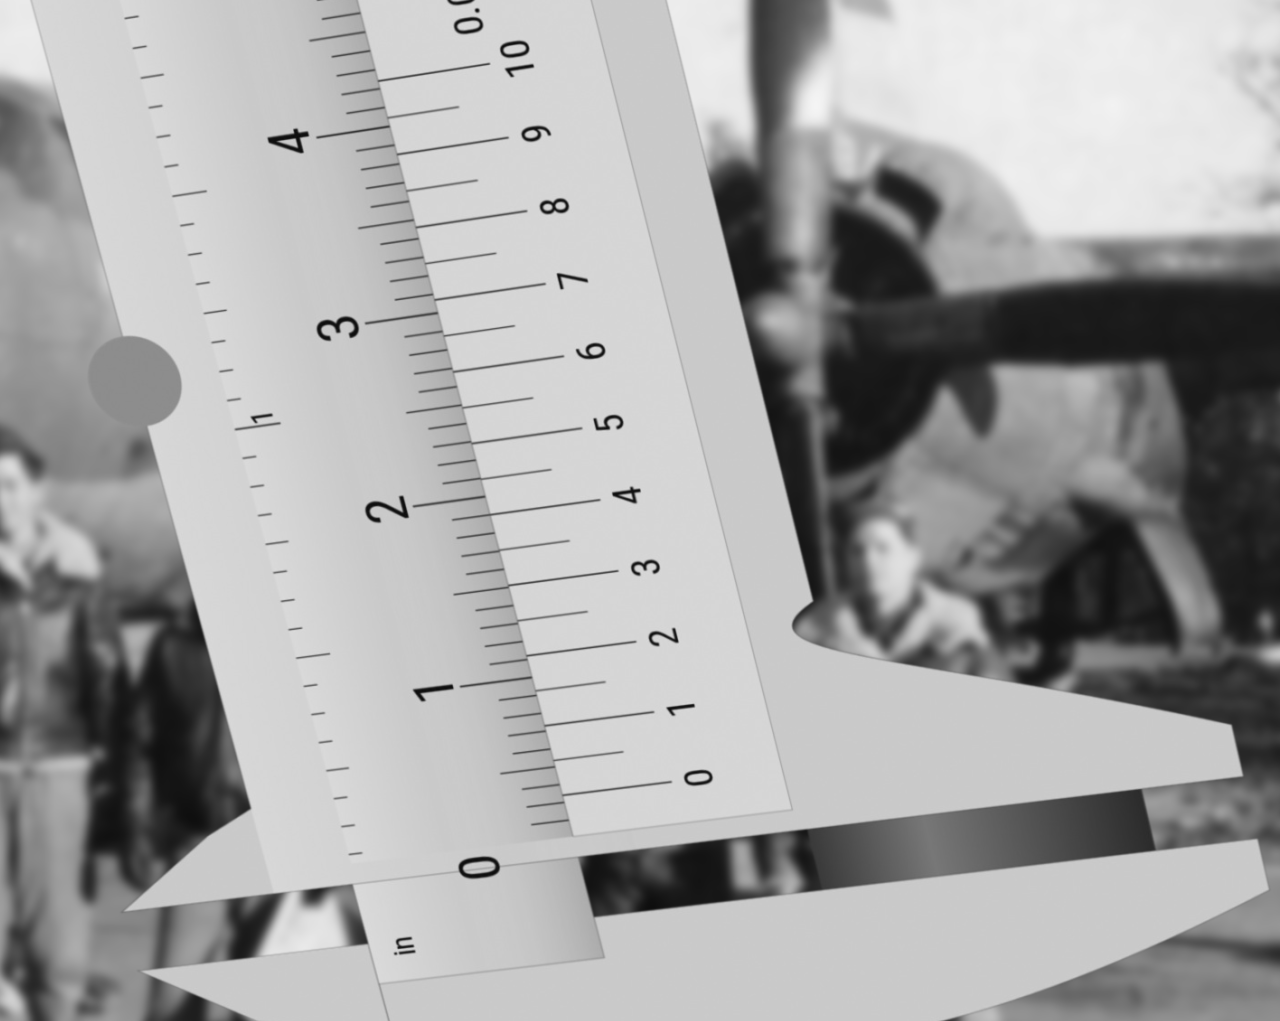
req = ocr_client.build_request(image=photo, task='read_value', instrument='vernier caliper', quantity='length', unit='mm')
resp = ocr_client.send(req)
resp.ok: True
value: 3.4 mm
